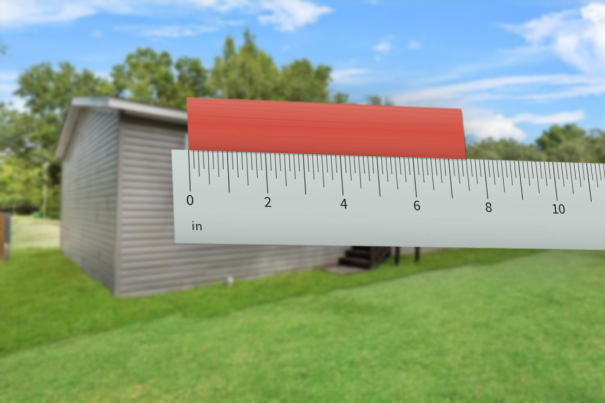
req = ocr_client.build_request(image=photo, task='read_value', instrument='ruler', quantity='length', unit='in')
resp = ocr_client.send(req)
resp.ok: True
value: 7.5 in
